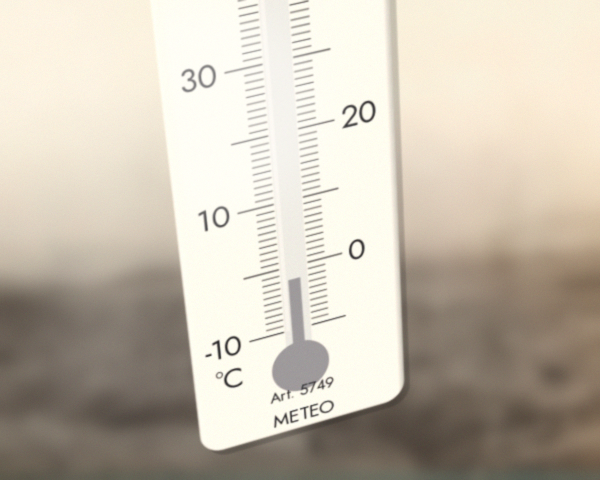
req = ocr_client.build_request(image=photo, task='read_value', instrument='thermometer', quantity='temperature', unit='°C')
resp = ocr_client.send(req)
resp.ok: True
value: -2 °C
